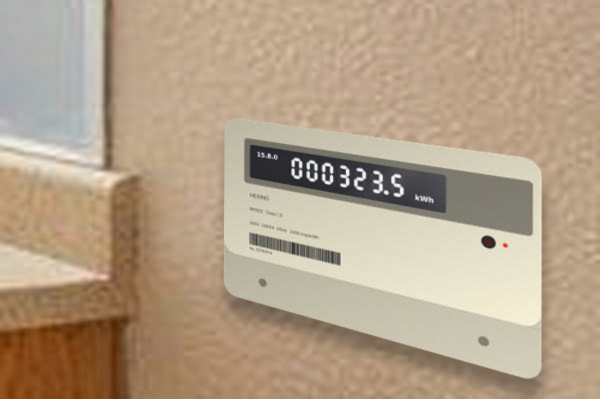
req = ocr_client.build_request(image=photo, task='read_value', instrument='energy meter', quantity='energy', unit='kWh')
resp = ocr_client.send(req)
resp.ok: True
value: 323.5 kWh
